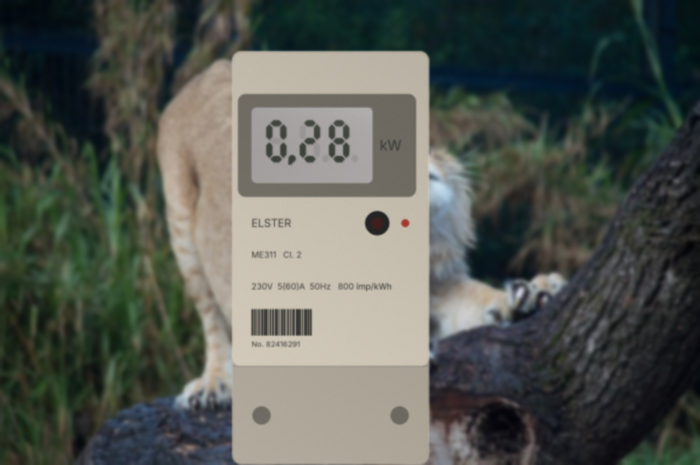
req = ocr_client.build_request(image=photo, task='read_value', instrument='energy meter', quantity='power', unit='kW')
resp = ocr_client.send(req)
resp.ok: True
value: 0.28 kW
